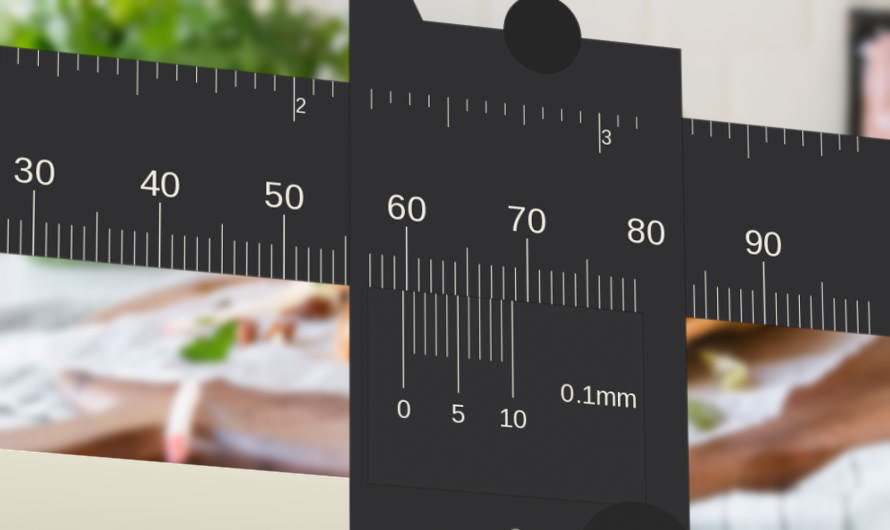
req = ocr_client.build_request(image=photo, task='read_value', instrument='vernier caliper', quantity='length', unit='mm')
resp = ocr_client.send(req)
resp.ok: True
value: 59.7 mm
